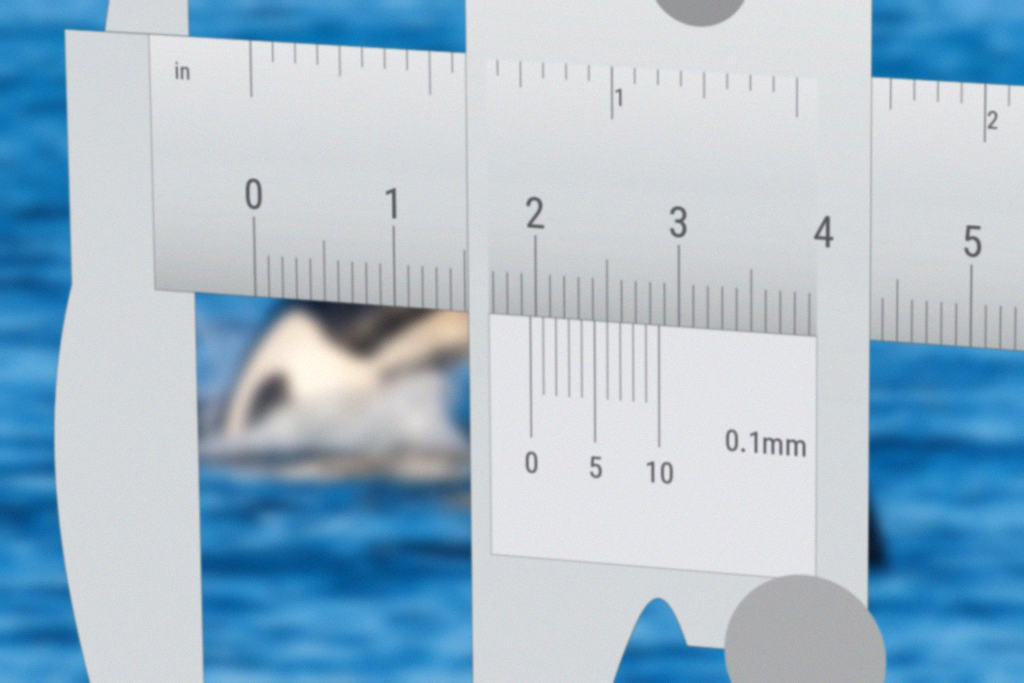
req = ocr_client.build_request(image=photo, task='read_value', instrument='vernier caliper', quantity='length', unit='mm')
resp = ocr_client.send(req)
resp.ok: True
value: 19.6 mm
